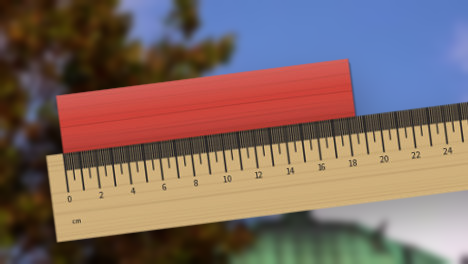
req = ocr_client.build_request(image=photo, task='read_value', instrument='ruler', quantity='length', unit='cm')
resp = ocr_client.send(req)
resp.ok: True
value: 18.5 cm
